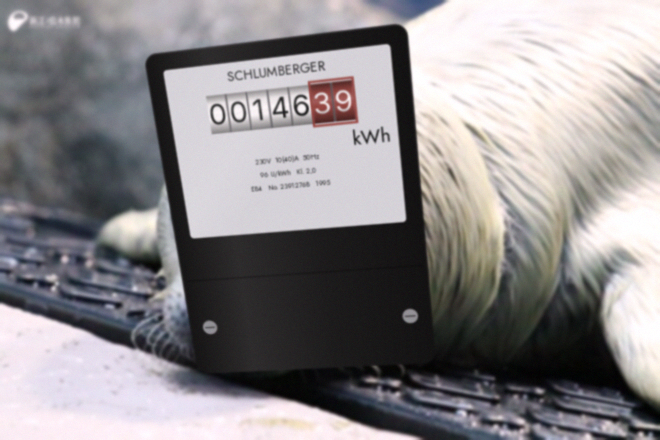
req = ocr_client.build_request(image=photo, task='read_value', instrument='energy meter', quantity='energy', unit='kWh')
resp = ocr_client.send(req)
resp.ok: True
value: 146.39 kWh
